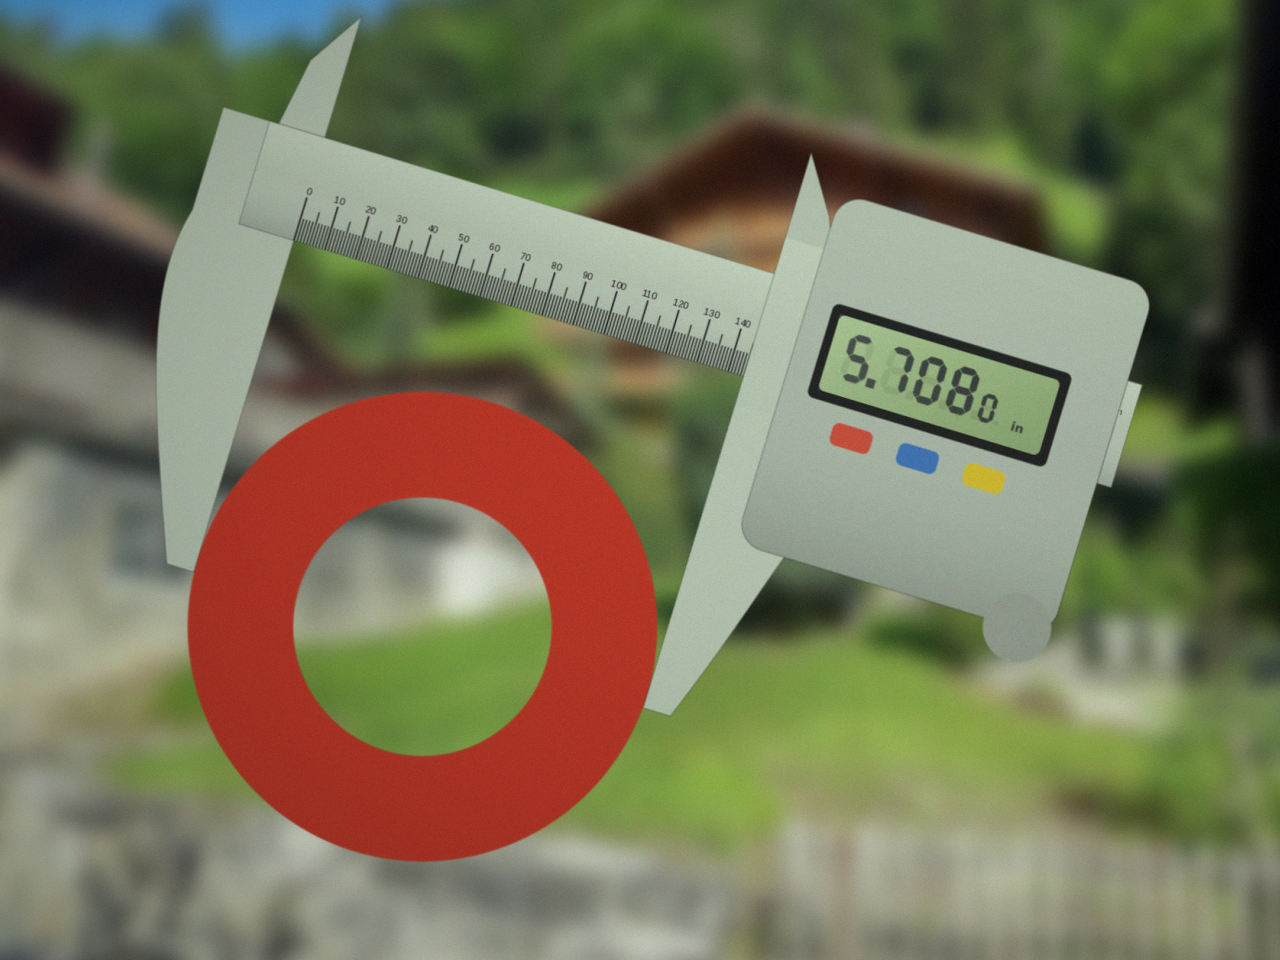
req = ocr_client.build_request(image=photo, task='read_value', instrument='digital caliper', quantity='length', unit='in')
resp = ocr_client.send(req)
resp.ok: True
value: 5.7080 in
